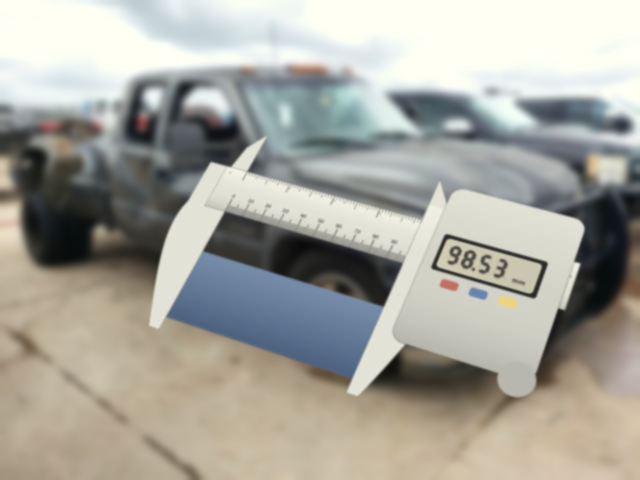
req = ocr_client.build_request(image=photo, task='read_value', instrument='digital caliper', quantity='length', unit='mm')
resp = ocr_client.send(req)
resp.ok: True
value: 98.53 mm
